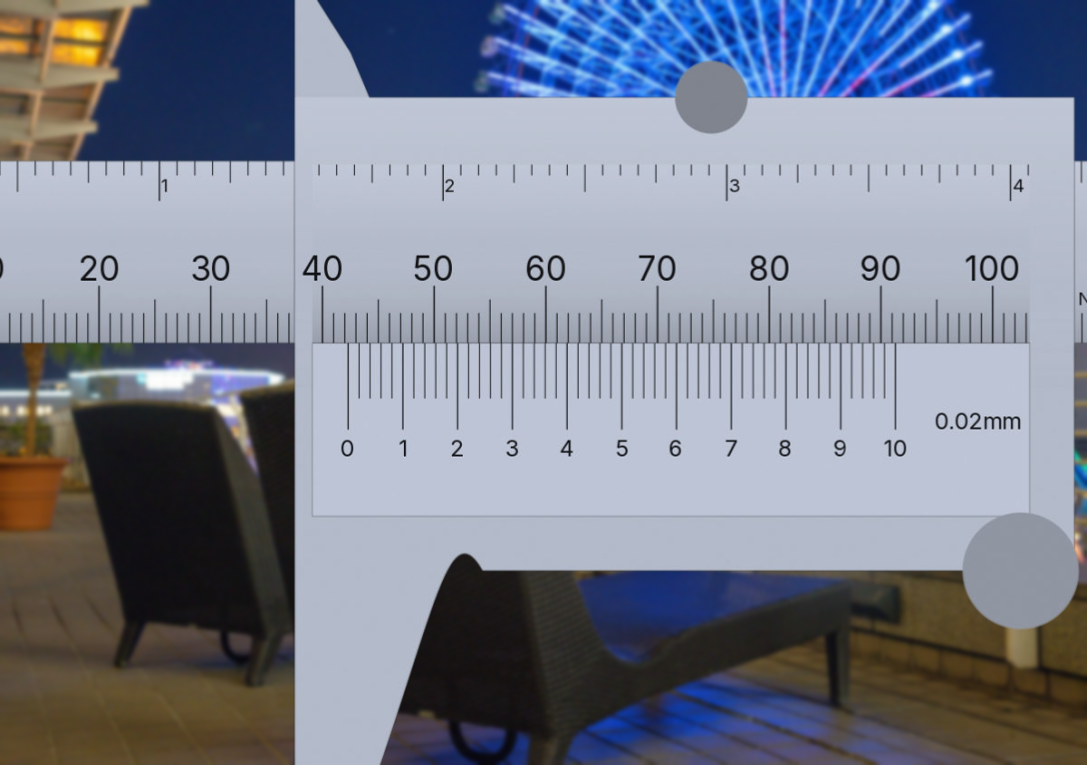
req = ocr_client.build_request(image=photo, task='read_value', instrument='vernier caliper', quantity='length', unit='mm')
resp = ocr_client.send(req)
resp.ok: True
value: 42.3 mm
